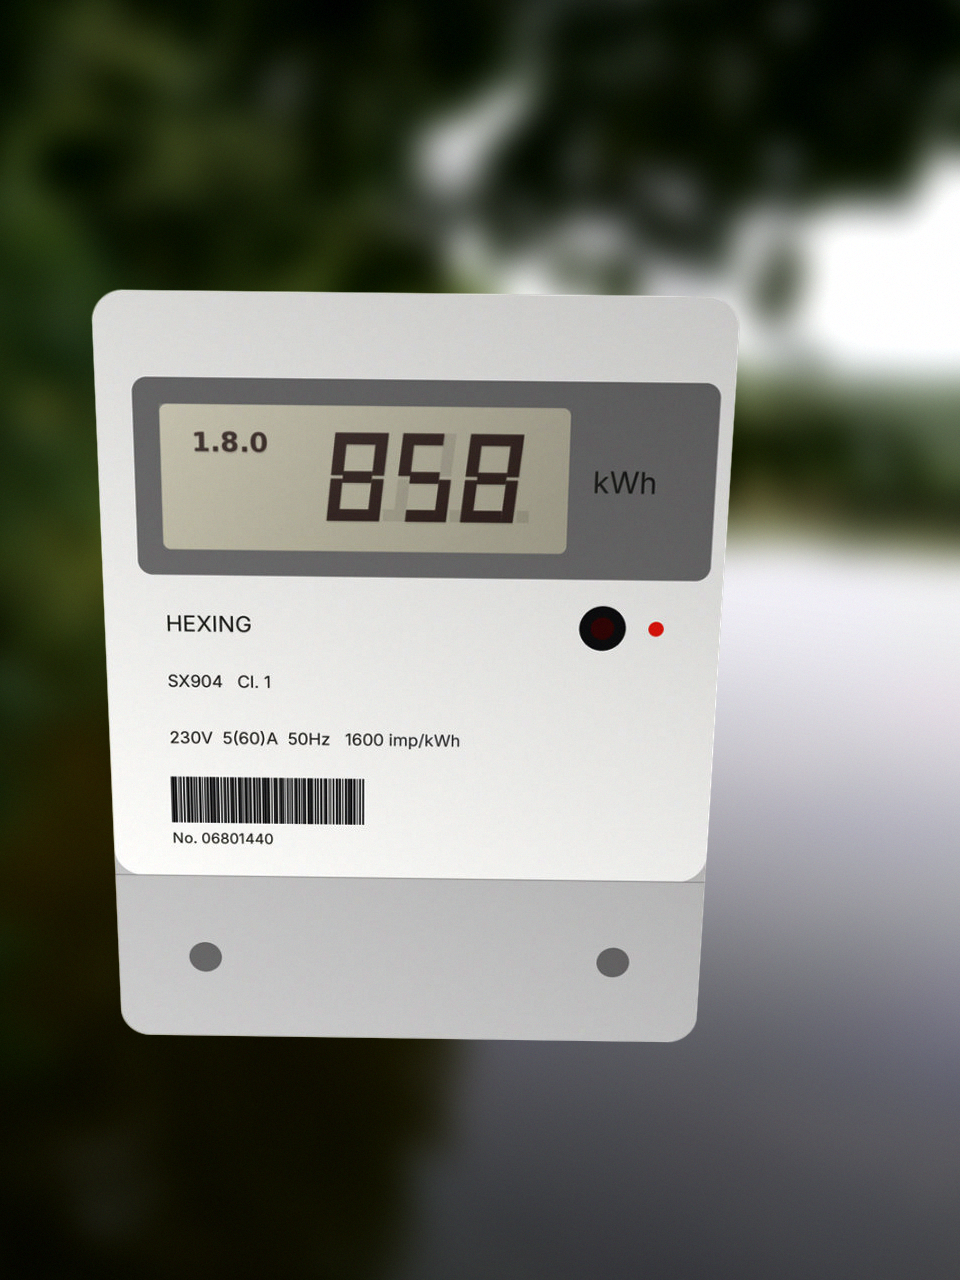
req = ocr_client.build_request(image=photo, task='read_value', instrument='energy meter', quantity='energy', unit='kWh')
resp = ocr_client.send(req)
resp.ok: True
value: 858 kWh
